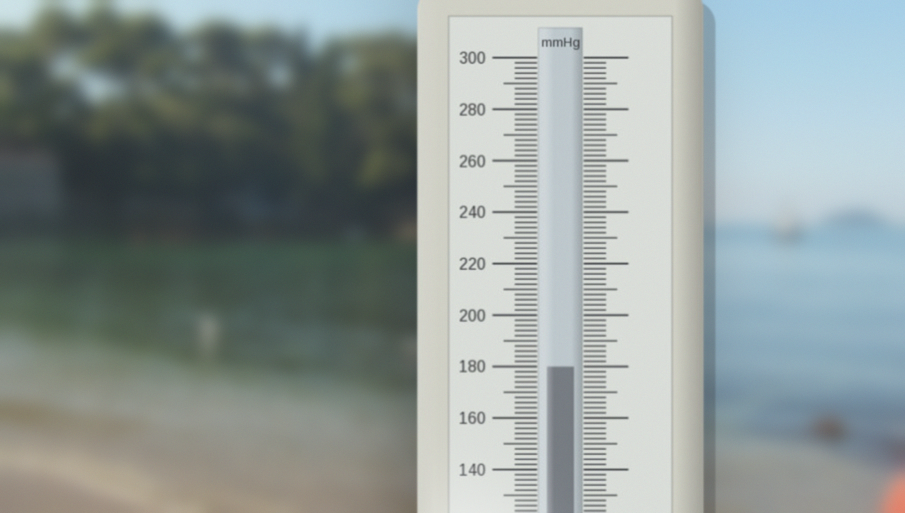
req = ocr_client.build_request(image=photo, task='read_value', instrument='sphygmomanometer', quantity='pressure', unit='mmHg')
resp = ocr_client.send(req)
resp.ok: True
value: 180 mmHg
